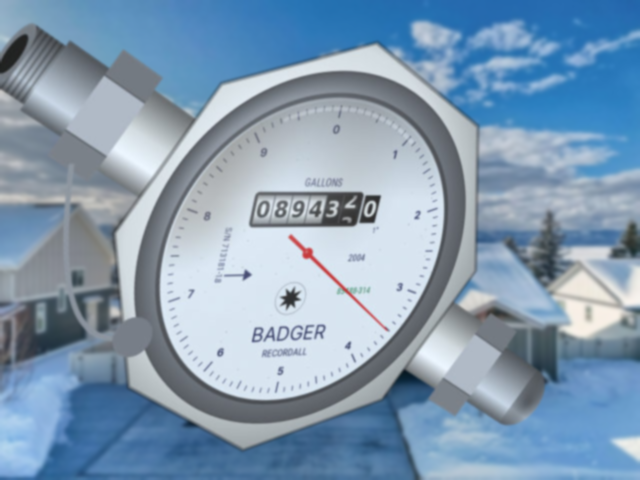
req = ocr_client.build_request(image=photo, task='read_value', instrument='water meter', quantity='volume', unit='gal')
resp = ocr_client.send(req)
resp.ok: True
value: 894323.5 gal
